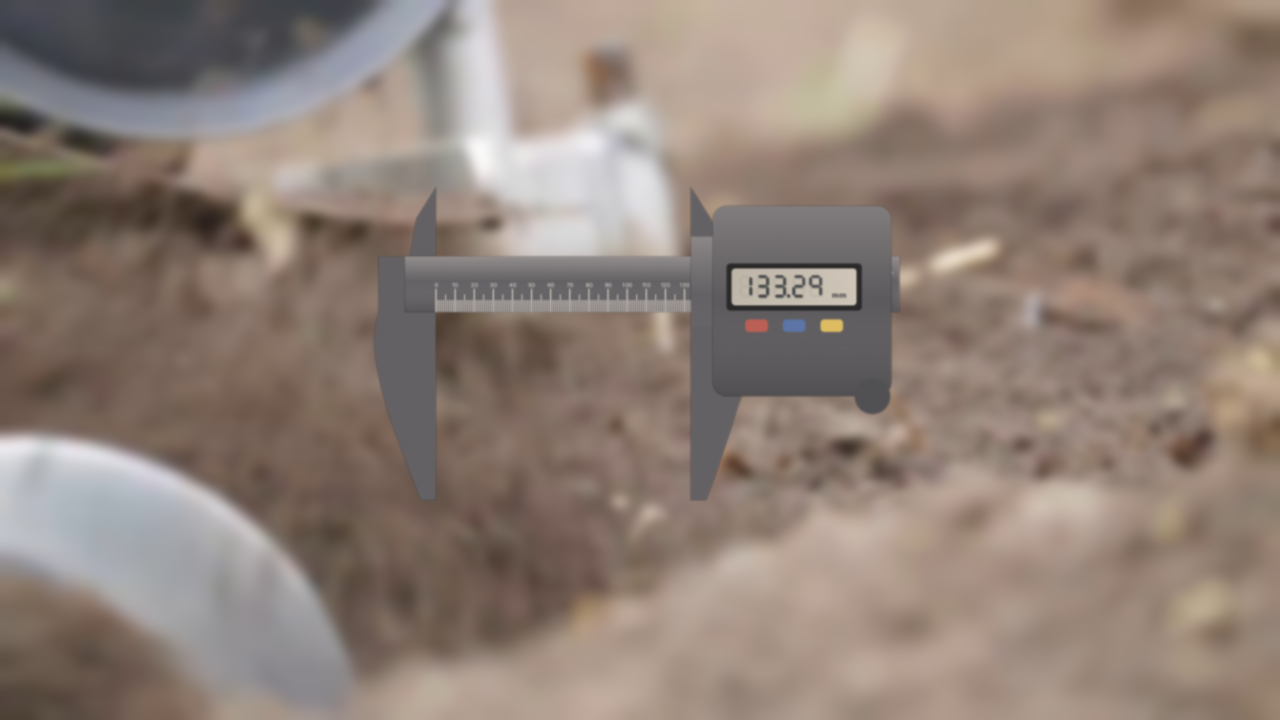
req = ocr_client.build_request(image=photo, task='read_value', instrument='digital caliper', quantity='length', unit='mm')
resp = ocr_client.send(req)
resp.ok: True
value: 133.29 mm
